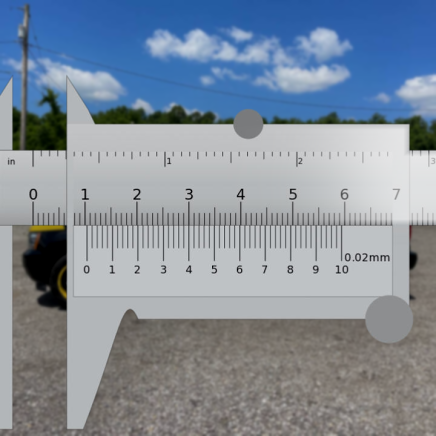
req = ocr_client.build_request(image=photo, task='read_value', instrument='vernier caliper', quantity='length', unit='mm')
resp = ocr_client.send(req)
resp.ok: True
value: 10.4 mm
